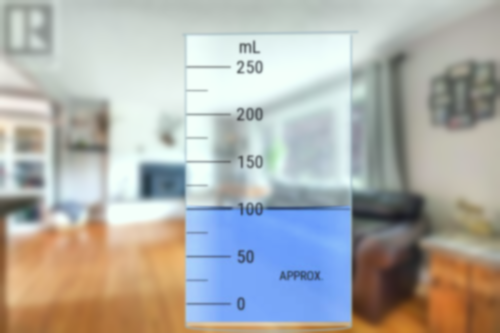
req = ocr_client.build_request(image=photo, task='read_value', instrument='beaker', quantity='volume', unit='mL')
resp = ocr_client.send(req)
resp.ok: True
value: 100 mL
